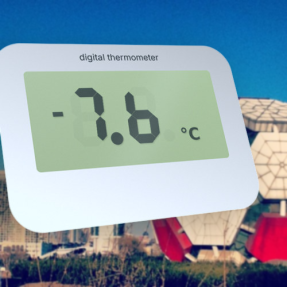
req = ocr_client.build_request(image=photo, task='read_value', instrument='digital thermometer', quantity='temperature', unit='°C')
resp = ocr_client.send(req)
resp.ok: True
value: -7.6 °C
